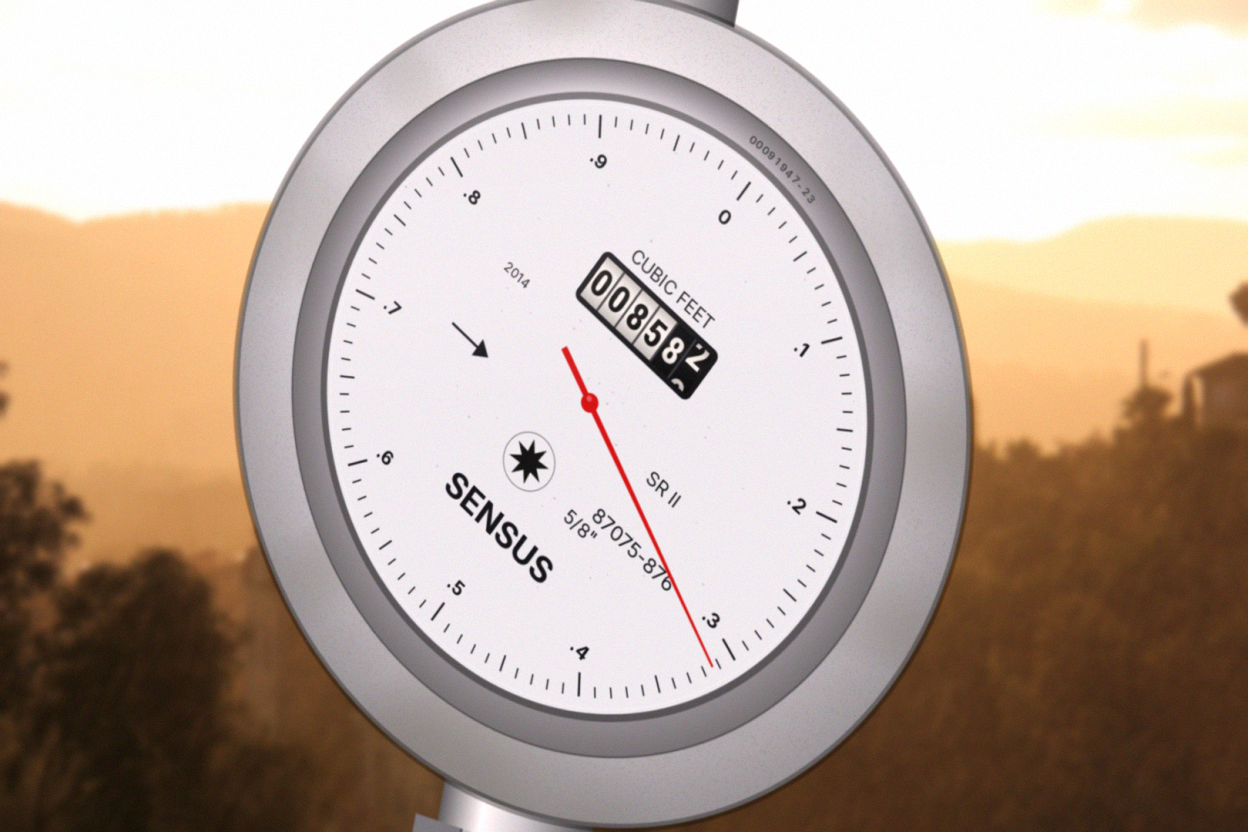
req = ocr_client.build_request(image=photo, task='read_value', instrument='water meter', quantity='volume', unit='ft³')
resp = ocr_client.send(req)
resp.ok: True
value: 8582.31 ft³
